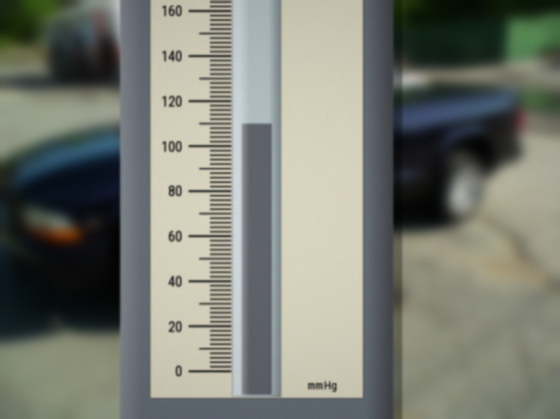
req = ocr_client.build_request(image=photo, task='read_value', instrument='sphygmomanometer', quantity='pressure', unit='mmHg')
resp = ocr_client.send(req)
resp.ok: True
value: 110 mmHg
